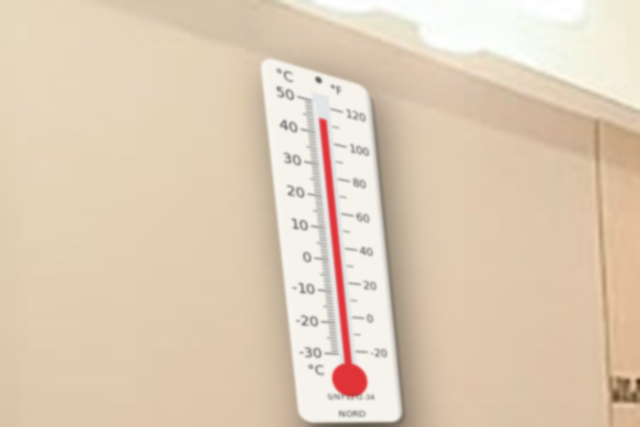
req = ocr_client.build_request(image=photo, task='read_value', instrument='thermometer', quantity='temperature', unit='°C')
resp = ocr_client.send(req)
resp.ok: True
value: 45 °C
